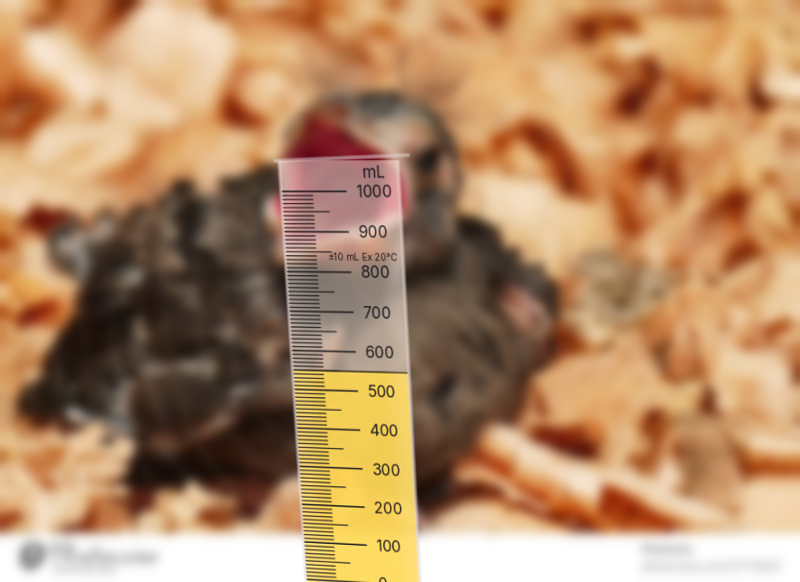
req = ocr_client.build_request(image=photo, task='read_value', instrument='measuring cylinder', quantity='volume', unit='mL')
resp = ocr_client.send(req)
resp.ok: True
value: 550 mL
